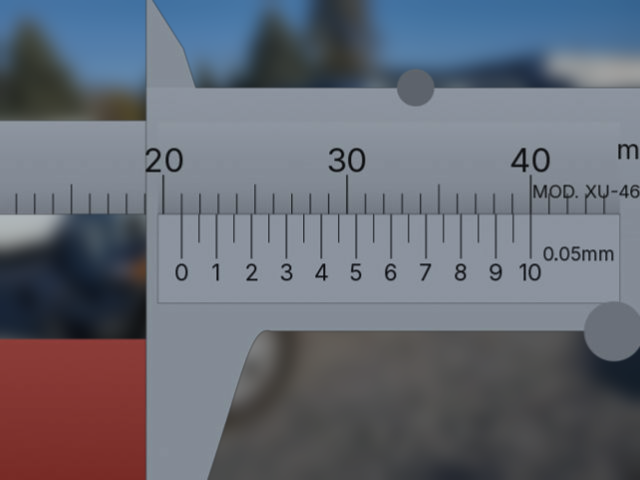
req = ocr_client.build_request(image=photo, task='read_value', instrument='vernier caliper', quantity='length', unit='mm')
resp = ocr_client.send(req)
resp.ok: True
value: 21.0 mm
